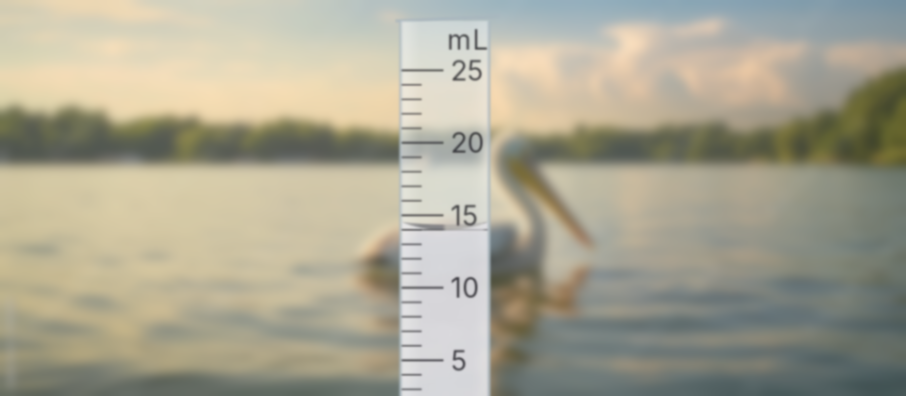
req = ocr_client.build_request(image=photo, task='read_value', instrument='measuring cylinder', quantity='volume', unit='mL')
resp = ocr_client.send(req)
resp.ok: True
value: 14 mL
